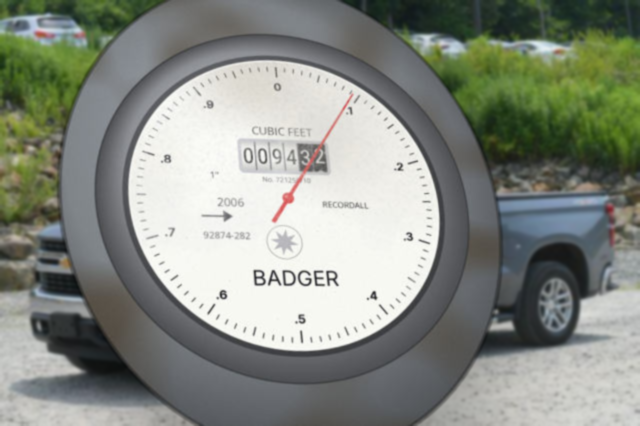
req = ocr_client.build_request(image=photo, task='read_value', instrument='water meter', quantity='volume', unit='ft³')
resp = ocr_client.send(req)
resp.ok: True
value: 9432.09 ft³
